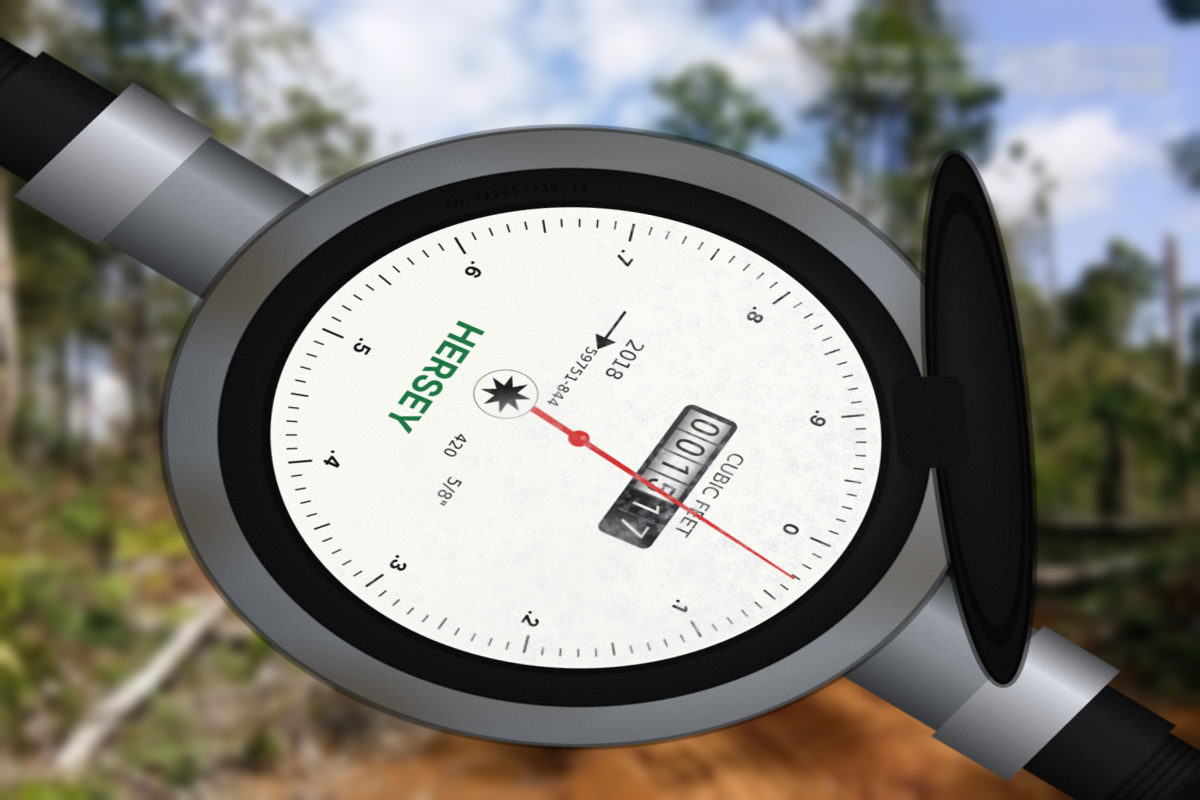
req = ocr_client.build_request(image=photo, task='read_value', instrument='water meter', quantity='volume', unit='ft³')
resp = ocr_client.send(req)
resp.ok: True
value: 1517.03 ft³
